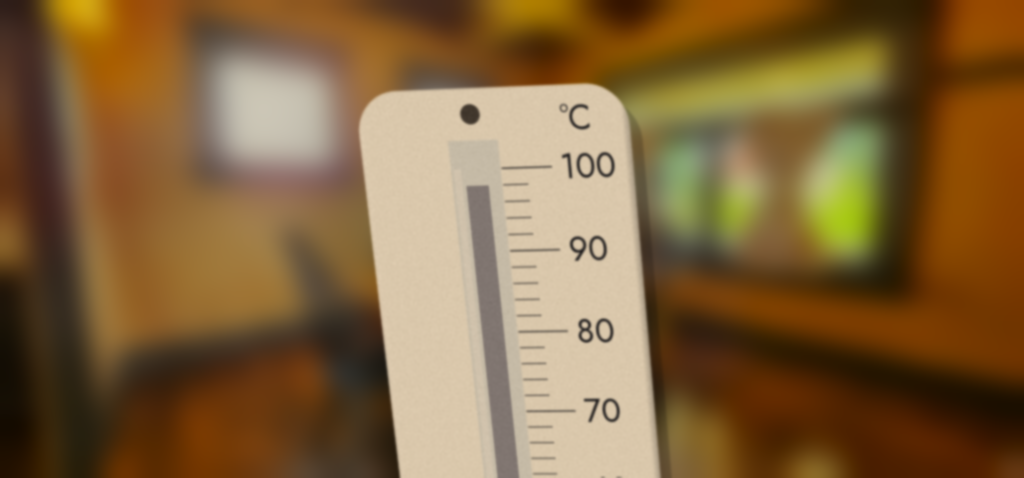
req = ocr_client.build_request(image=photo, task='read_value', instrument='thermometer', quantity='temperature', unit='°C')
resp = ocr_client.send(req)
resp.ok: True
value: 98 °C
